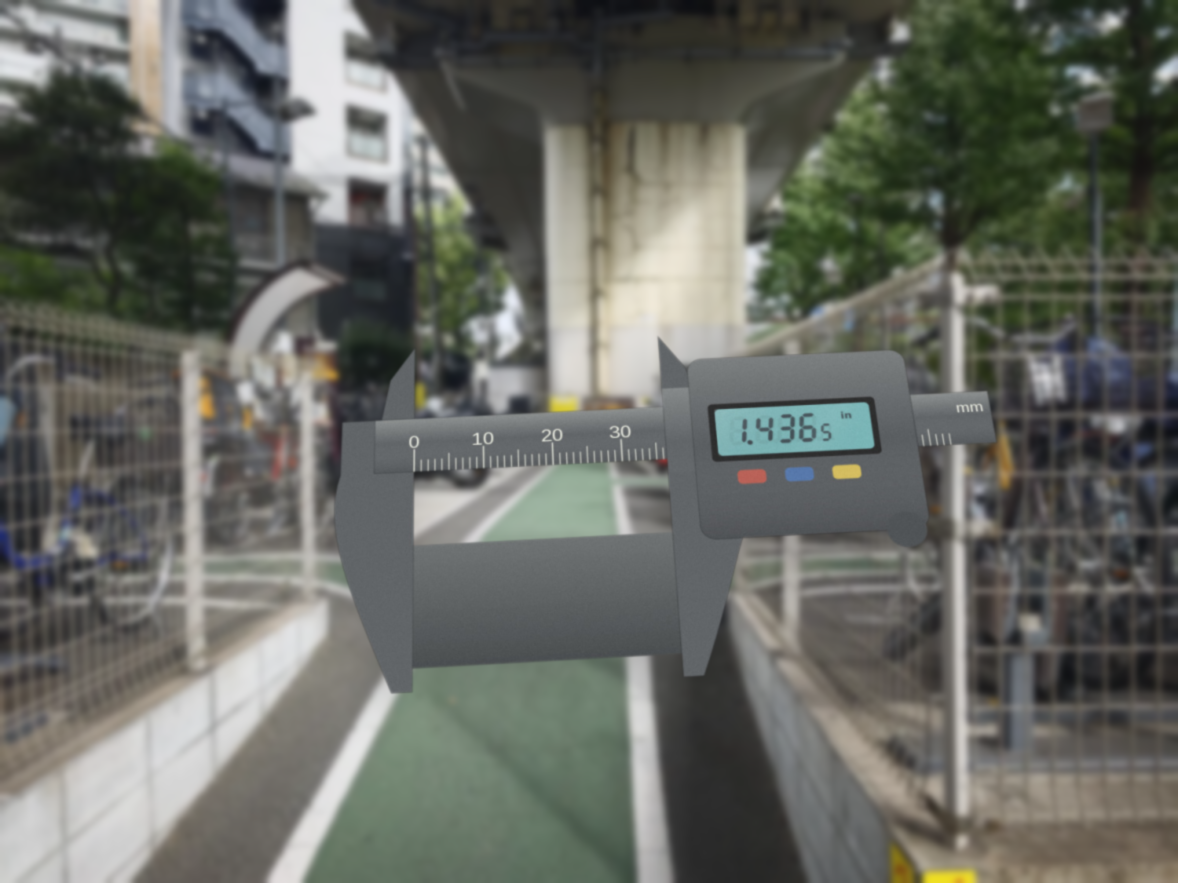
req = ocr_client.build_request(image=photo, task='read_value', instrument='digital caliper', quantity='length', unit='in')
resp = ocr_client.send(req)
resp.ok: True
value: 1.4365 in
